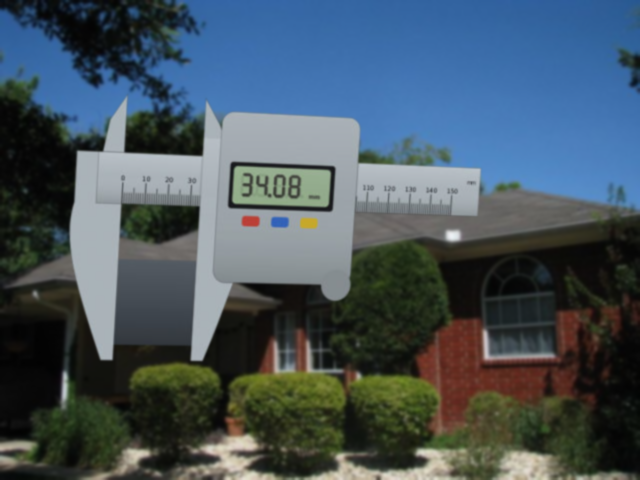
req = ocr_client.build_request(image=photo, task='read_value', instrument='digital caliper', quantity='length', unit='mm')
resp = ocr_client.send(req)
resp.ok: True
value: 34.08 mm
